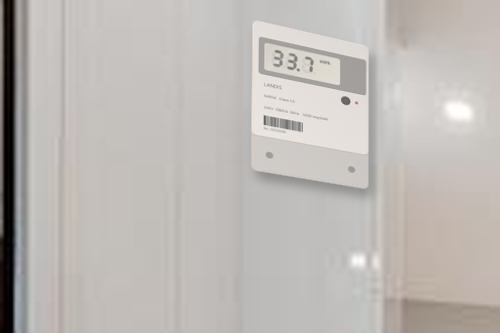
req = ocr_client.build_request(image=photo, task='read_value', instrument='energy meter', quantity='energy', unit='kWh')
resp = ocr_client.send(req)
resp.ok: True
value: 33.7 kWh
